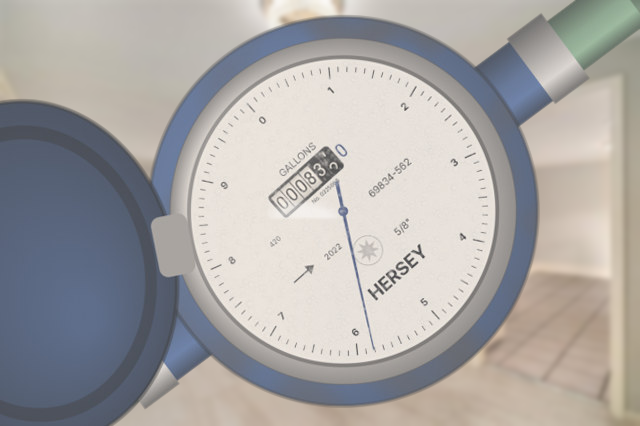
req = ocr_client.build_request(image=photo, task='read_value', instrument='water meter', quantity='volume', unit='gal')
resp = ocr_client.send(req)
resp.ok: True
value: 8315.8 gal
